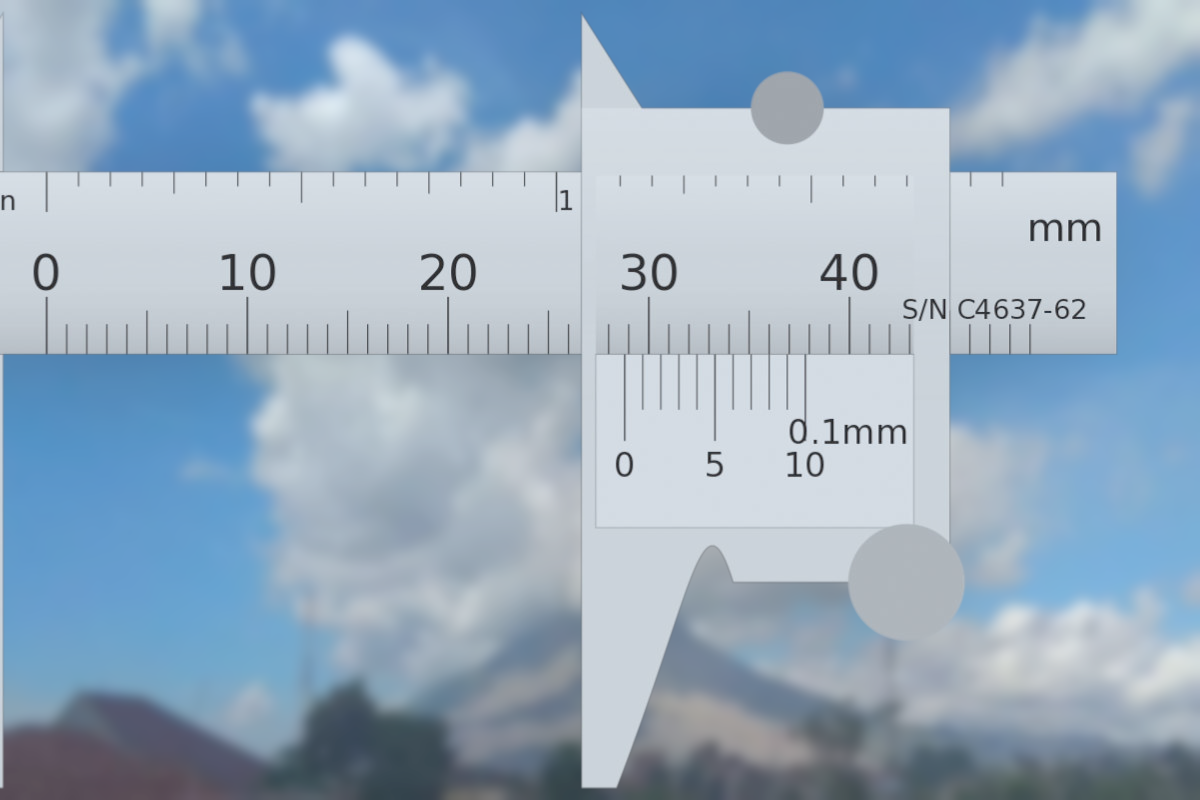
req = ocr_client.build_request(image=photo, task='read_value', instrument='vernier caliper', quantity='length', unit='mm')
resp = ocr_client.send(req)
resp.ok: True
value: 28.8 mm
